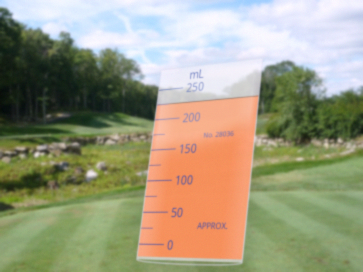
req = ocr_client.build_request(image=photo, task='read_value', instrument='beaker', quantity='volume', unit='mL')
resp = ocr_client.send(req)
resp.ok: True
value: 225 mL
